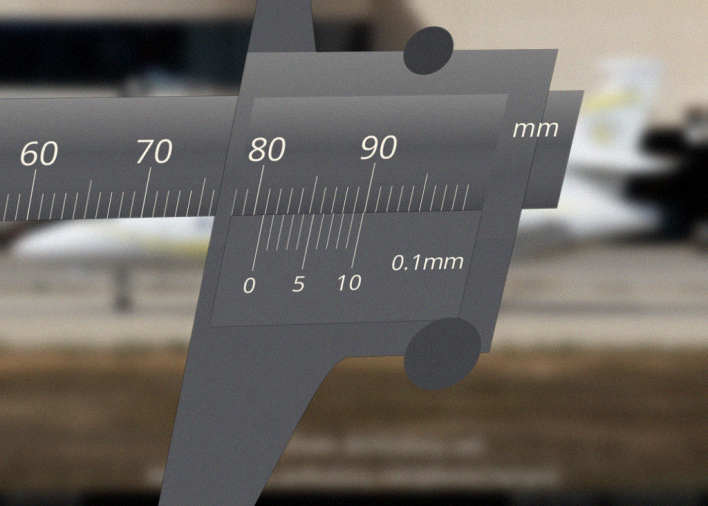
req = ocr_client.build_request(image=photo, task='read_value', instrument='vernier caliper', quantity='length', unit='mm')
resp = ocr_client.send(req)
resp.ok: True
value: 80.9 mm
